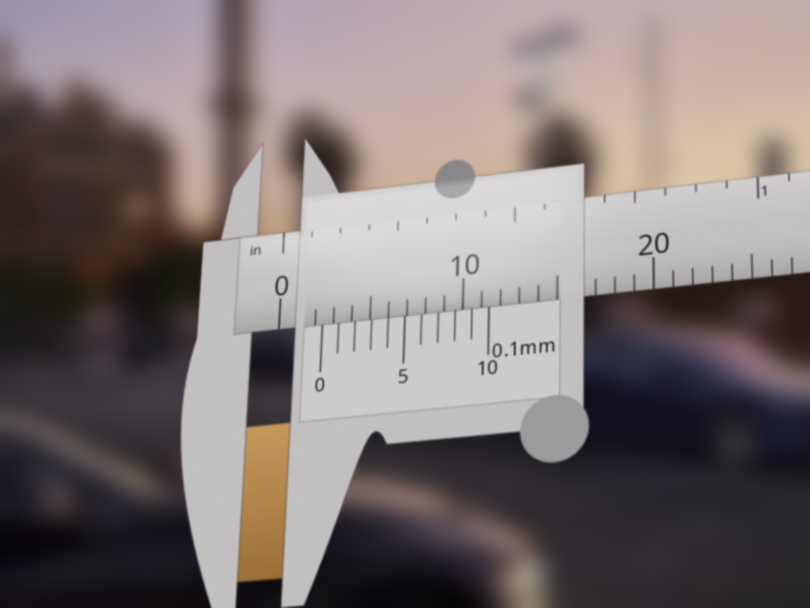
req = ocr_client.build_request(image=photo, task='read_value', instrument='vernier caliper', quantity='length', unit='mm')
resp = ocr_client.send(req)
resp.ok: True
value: 2.4 mm
